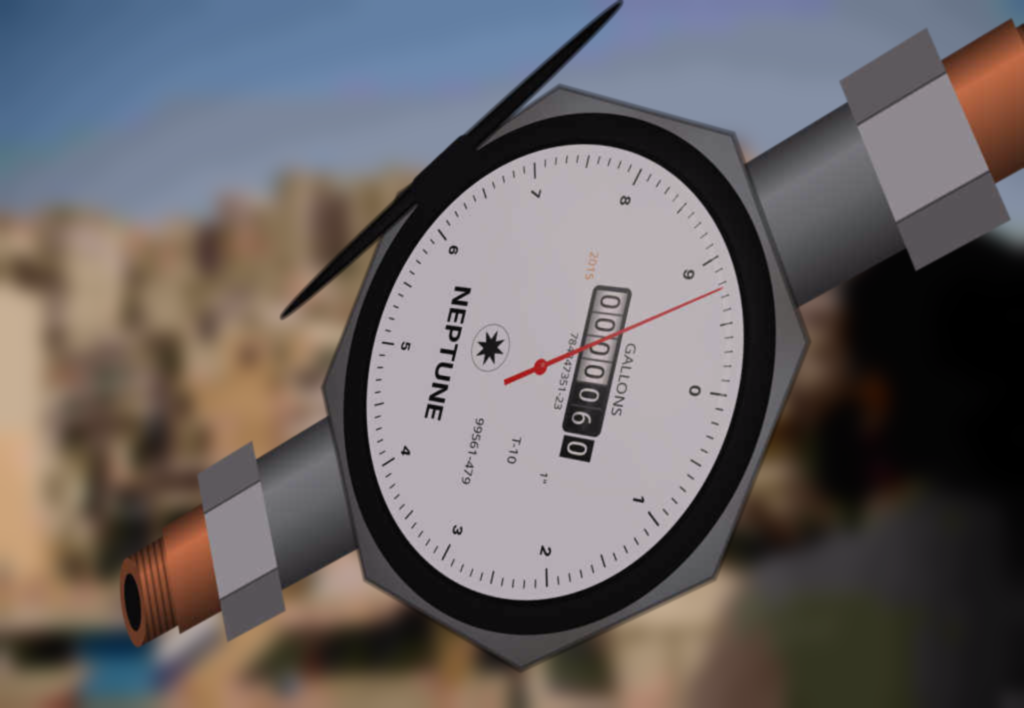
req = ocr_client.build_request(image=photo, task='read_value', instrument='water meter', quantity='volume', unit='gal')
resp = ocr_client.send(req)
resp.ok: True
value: 59.2 gal
